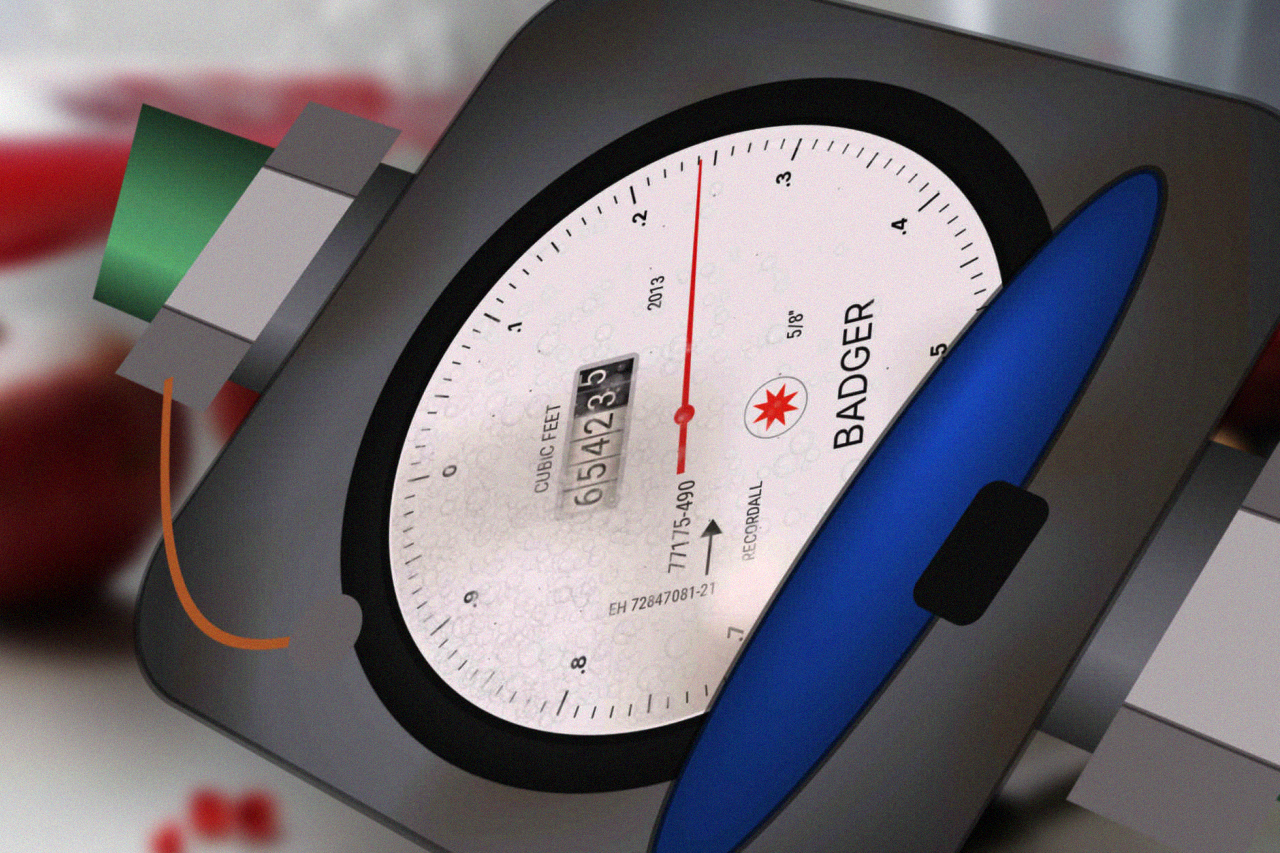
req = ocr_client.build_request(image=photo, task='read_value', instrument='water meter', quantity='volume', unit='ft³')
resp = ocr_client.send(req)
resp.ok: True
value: 654235.24 ft³
